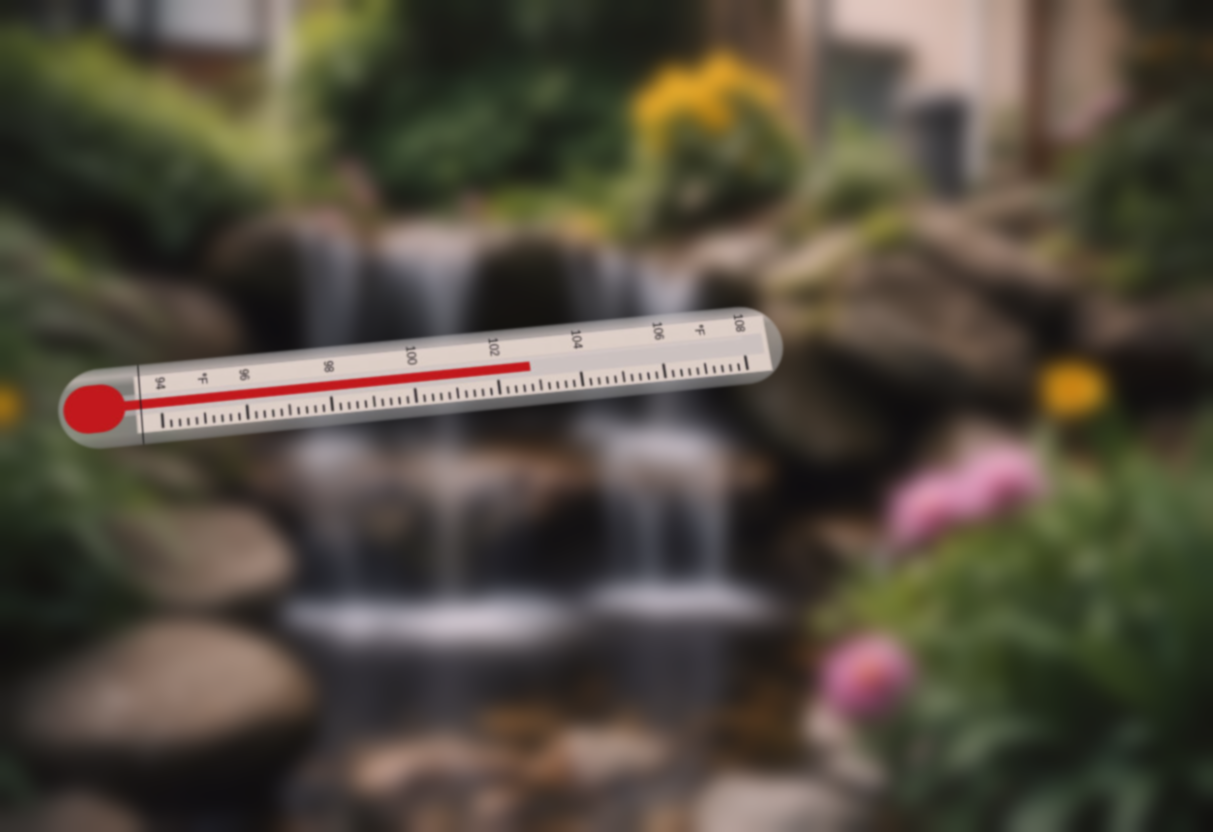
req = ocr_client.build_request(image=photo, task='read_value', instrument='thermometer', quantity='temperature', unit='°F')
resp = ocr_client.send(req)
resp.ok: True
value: 102.8 °F
